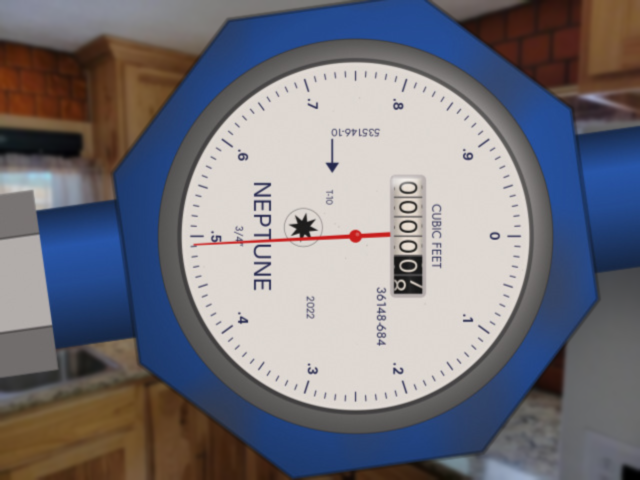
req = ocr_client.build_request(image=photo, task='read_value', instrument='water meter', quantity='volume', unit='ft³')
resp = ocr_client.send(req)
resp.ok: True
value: 7.49 ft³
